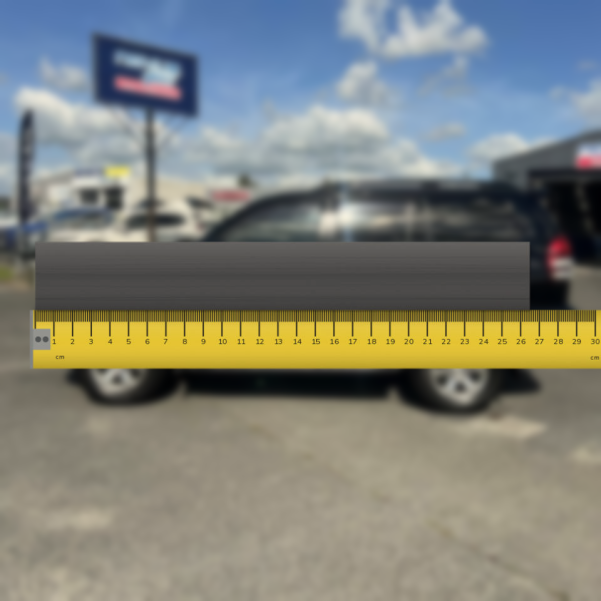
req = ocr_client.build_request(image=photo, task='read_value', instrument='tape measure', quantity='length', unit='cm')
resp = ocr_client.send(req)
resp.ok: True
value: 26.5 cm
